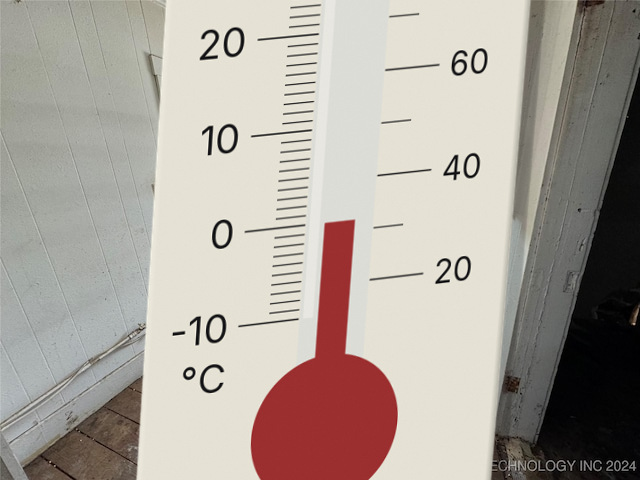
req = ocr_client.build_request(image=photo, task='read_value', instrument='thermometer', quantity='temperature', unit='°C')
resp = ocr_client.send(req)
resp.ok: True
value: 0 °C
